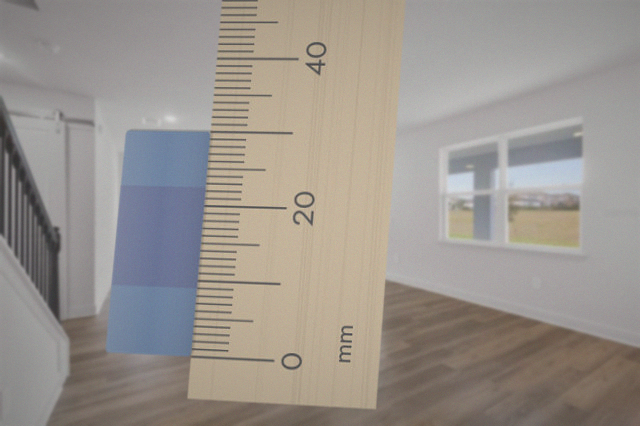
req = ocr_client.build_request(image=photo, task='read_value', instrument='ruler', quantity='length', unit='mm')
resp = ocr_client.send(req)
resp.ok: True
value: 30 mm
